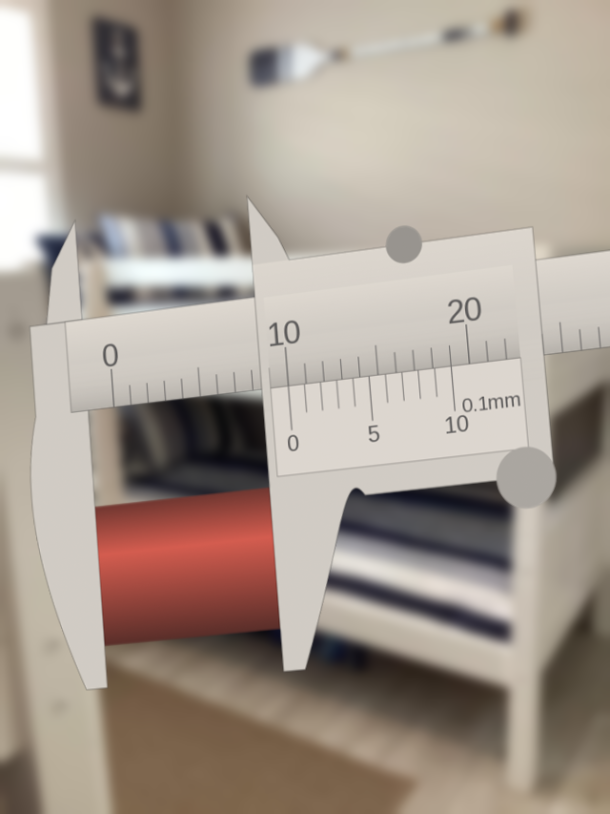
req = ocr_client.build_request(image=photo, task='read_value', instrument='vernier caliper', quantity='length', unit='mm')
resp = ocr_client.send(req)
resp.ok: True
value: 10.0 mm
